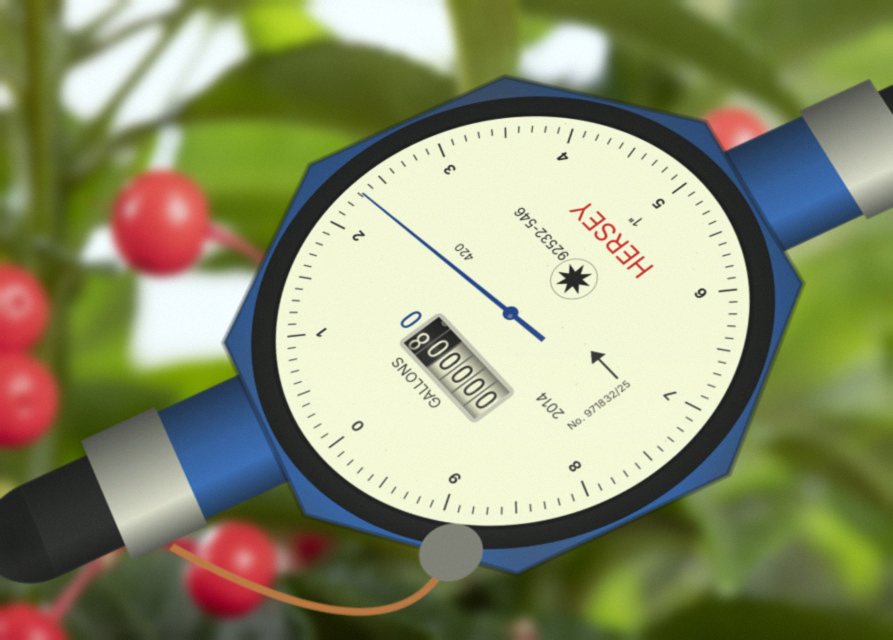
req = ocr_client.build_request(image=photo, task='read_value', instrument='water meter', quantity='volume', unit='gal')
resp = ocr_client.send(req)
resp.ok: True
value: 82.3 gal
